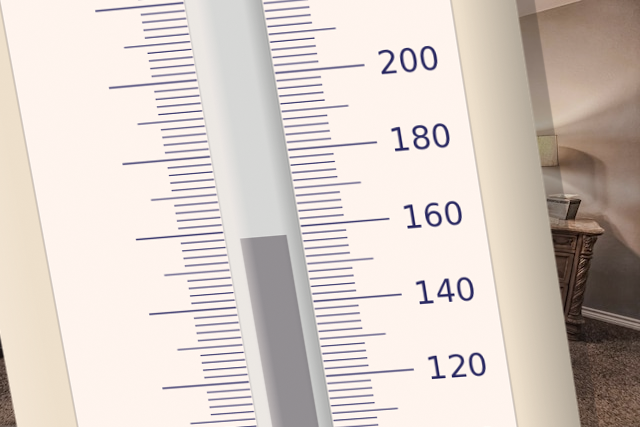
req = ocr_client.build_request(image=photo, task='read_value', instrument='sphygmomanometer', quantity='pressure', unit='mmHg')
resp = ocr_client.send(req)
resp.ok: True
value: 158 mmHg
